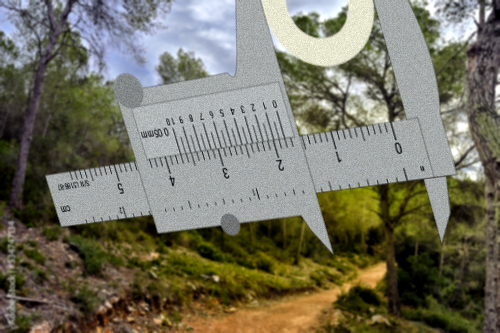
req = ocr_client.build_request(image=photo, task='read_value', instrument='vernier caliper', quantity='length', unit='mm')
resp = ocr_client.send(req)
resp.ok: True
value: 18.0 mm
